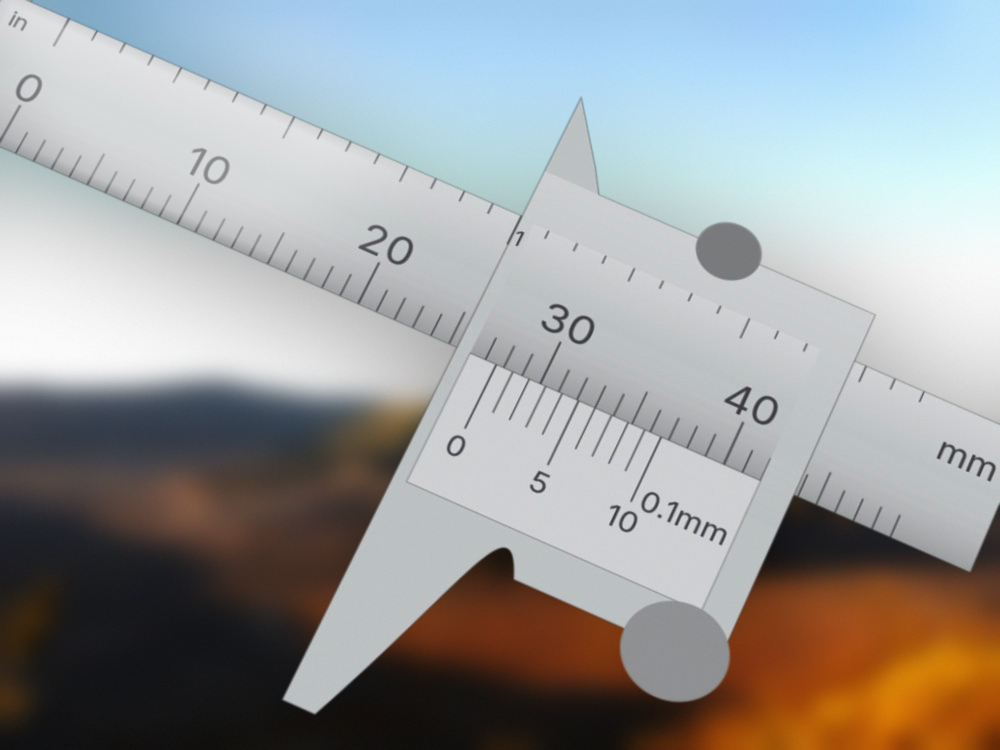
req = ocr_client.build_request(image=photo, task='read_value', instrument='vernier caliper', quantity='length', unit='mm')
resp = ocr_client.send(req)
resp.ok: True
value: 27.6 mm
